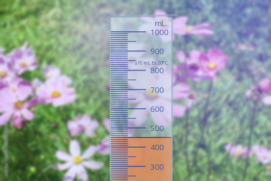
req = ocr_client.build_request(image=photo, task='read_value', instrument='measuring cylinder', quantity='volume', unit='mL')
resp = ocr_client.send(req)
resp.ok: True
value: 450 mL
